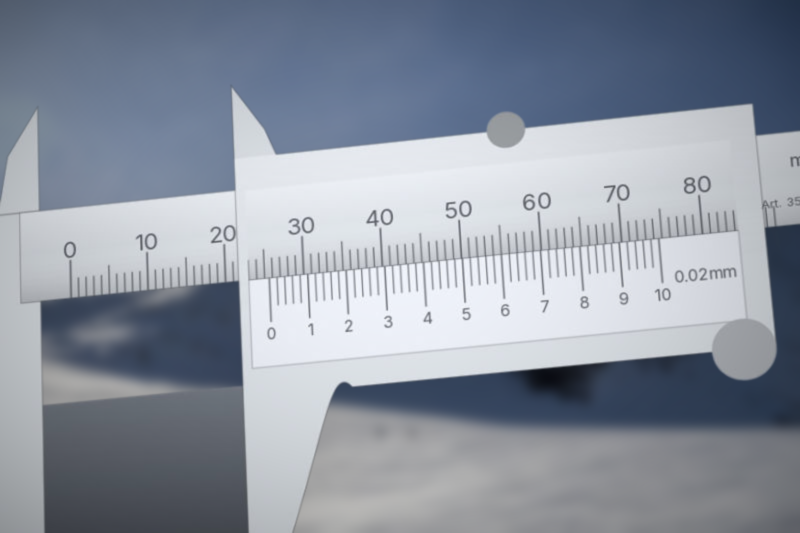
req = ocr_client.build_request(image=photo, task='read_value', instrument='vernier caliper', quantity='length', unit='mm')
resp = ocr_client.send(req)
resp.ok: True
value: 25.6 mm
